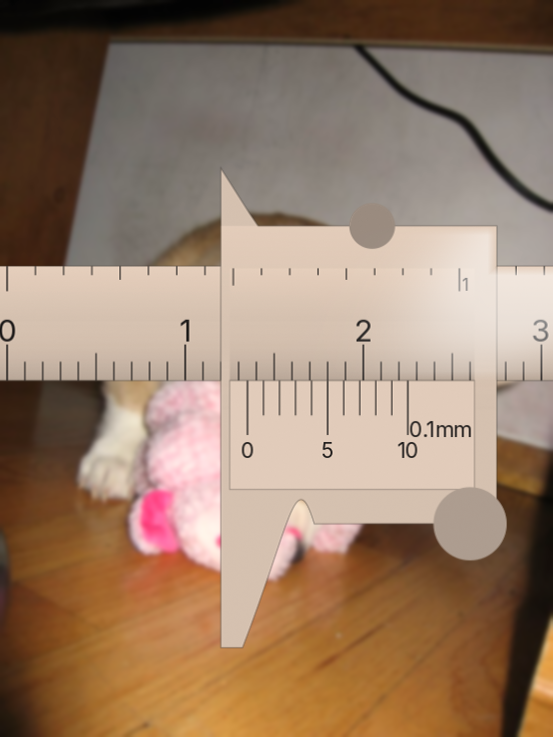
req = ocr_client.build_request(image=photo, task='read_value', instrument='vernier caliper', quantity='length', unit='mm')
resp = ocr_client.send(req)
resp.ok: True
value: 13.5 mm
